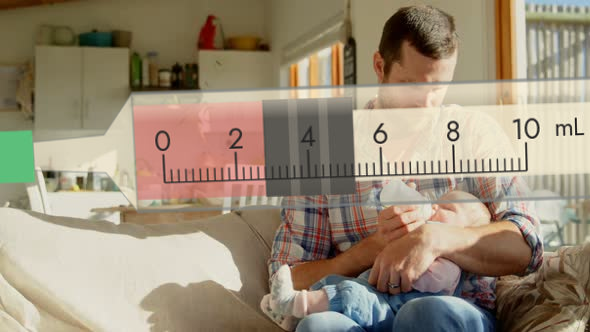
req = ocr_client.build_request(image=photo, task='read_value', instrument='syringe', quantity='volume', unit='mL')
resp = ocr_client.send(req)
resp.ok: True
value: 2.8 mL
